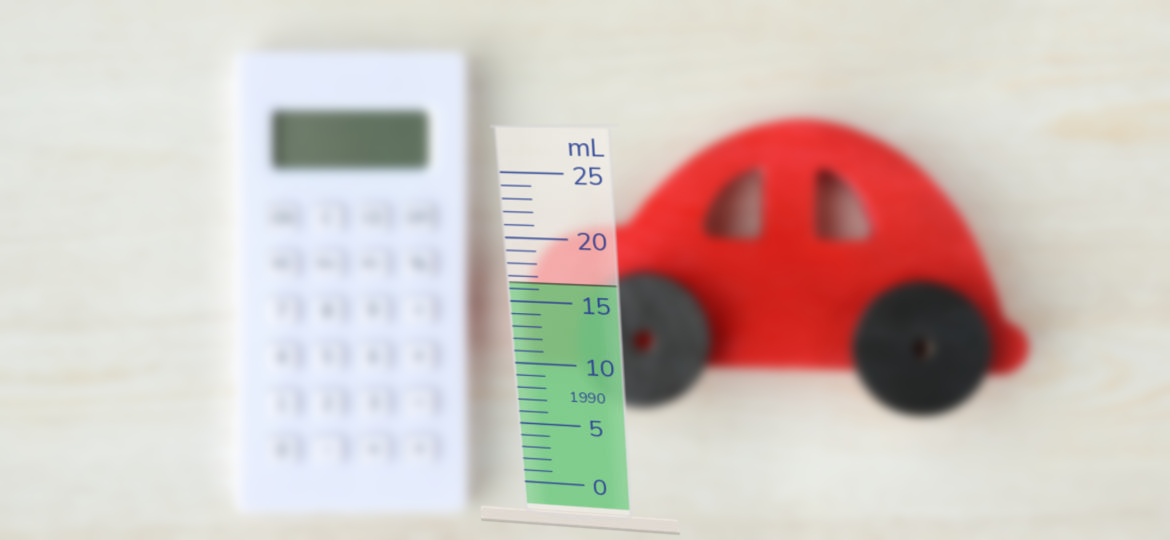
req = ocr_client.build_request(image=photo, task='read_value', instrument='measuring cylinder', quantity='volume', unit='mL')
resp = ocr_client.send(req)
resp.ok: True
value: 16.5 mL
